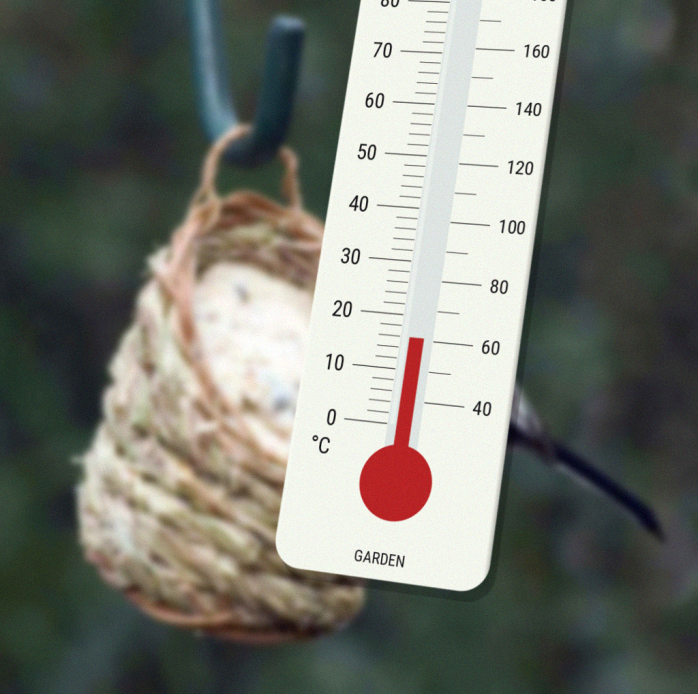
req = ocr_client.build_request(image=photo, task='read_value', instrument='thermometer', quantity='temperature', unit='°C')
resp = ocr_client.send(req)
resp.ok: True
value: 16 °C
